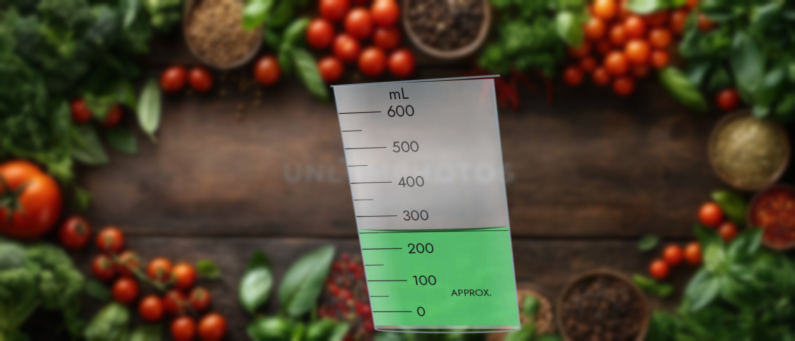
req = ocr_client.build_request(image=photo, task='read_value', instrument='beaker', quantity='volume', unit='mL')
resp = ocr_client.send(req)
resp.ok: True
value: 250 mL
